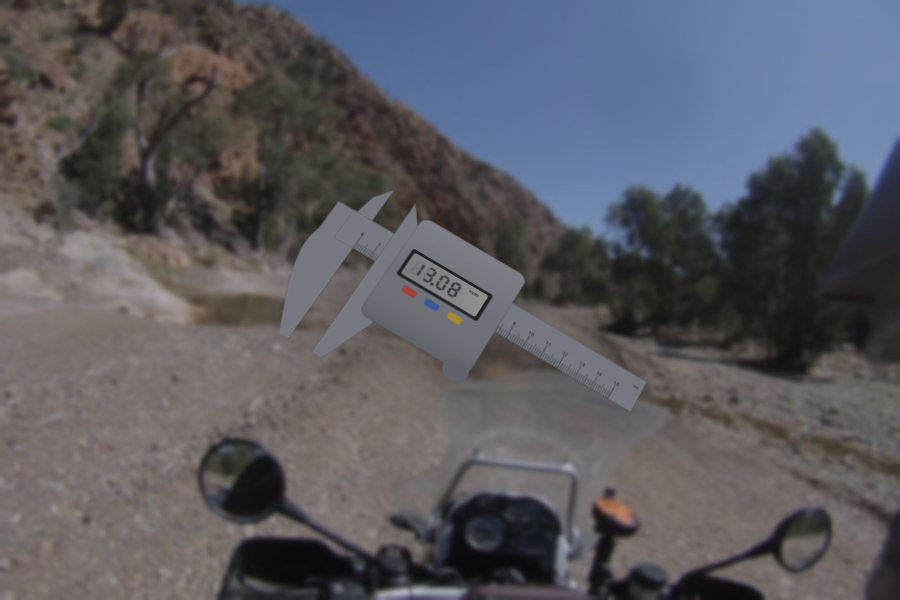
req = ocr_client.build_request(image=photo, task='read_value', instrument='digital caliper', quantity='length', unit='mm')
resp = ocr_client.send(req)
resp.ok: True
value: 13.08 mm
